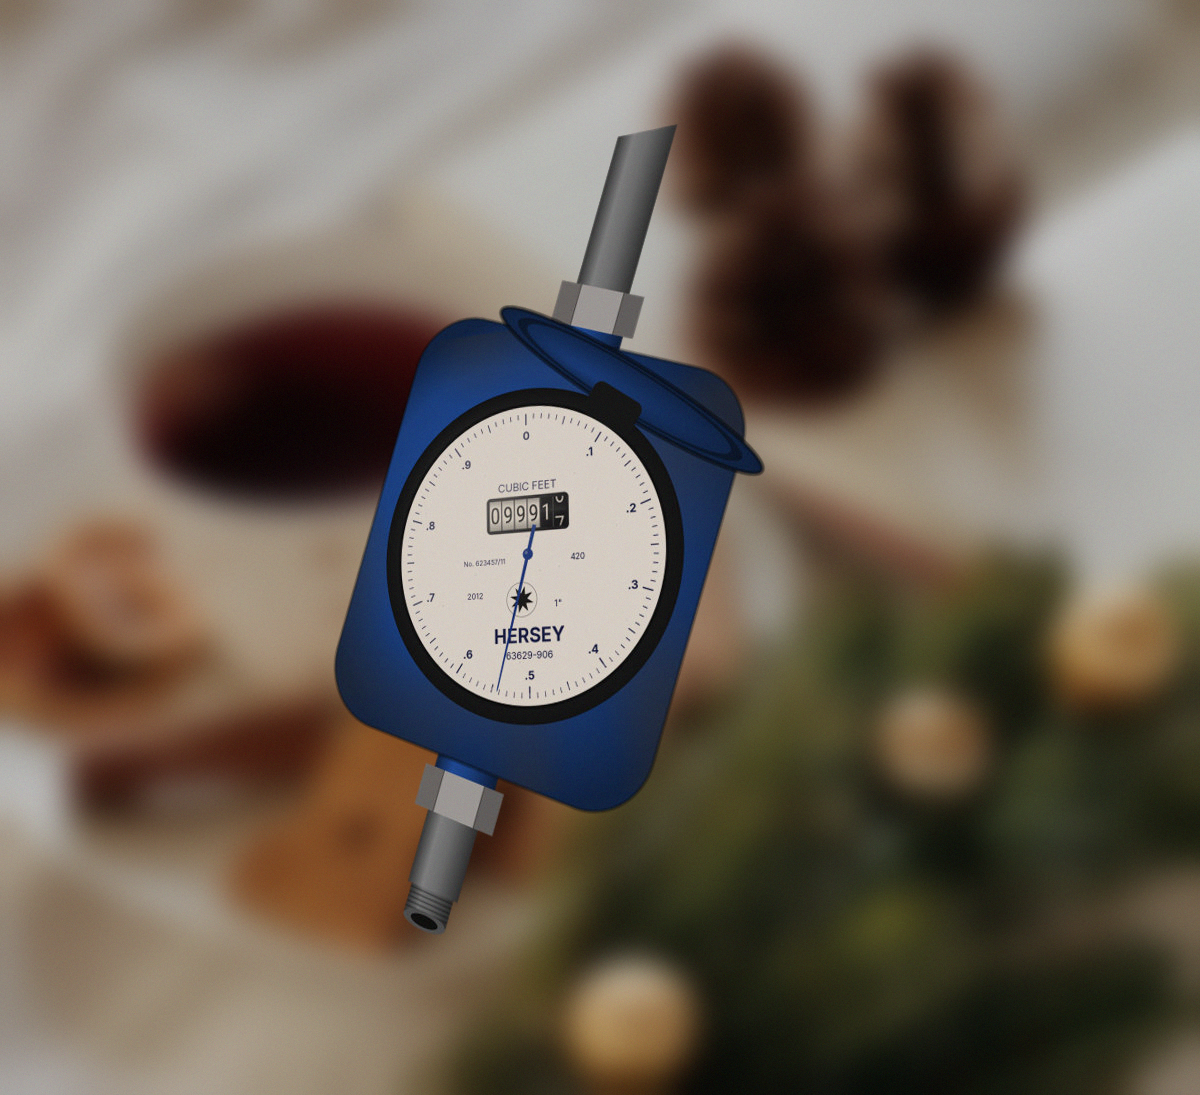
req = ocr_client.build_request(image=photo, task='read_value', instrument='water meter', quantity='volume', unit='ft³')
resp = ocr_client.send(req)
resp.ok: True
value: 99916.54 ft³
